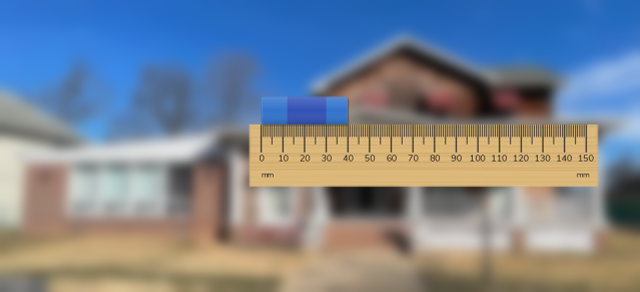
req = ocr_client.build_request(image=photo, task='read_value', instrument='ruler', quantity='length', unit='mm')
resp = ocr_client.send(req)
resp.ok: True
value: 40 mm
